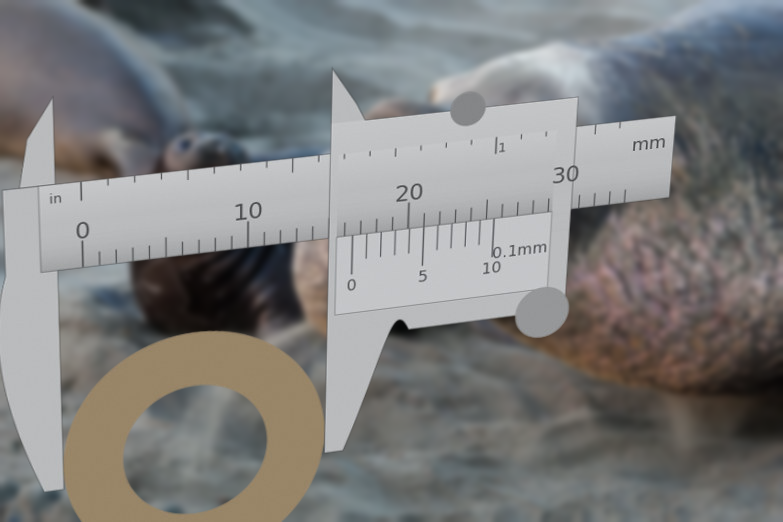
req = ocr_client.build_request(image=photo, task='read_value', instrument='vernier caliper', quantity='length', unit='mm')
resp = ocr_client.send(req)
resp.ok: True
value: 16.5 mm
